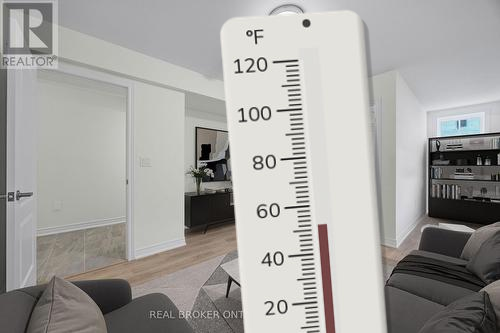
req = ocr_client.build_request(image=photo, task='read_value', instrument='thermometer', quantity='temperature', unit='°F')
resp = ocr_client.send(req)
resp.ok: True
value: 52 °F
